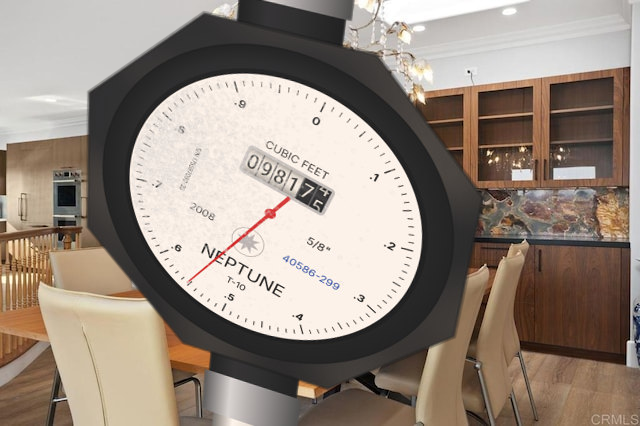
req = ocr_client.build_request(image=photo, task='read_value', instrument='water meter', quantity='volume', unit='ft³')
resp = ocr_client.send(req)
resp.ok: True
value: 98174.55 ft³
